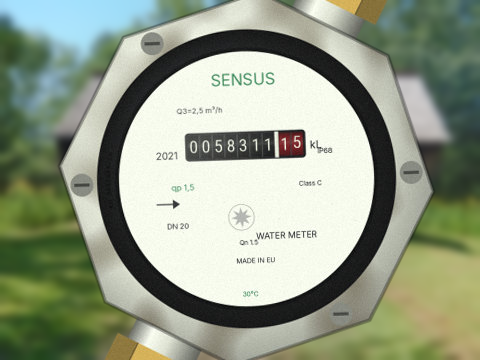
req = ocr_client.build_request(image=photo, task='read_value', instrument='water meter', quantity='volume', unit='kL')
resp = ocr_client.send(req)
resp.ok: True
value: 58311.15 kL
